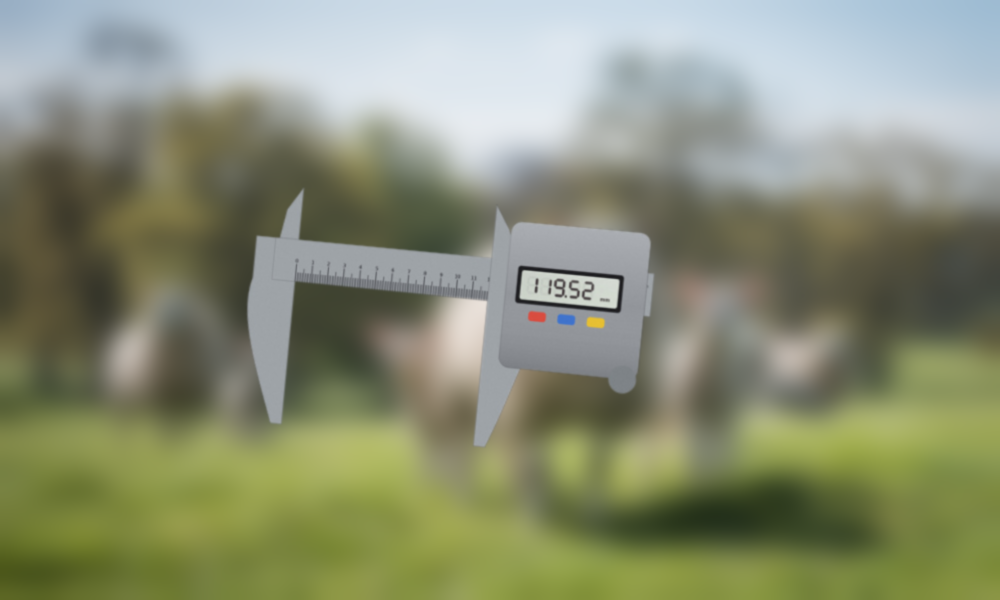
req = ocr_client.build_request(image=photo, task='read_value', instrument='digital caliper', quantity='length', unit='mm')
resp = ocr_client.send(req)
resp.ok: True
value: 119.52 mm
